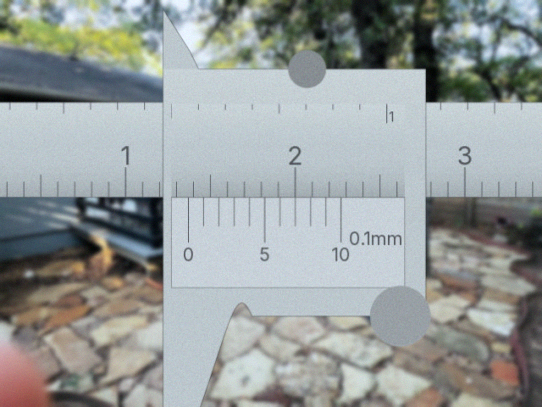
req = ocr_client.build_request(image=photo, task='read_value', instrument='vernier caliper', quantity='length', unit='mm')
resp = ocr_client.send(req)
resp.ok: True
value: 13.7 mm
